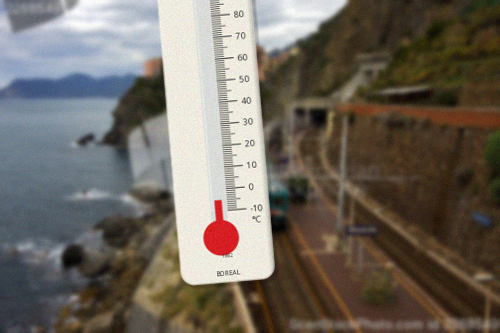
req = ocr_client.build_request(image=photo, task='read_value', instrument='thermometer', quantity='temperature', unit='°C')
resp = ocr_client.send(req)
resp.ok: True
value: -5 °C
